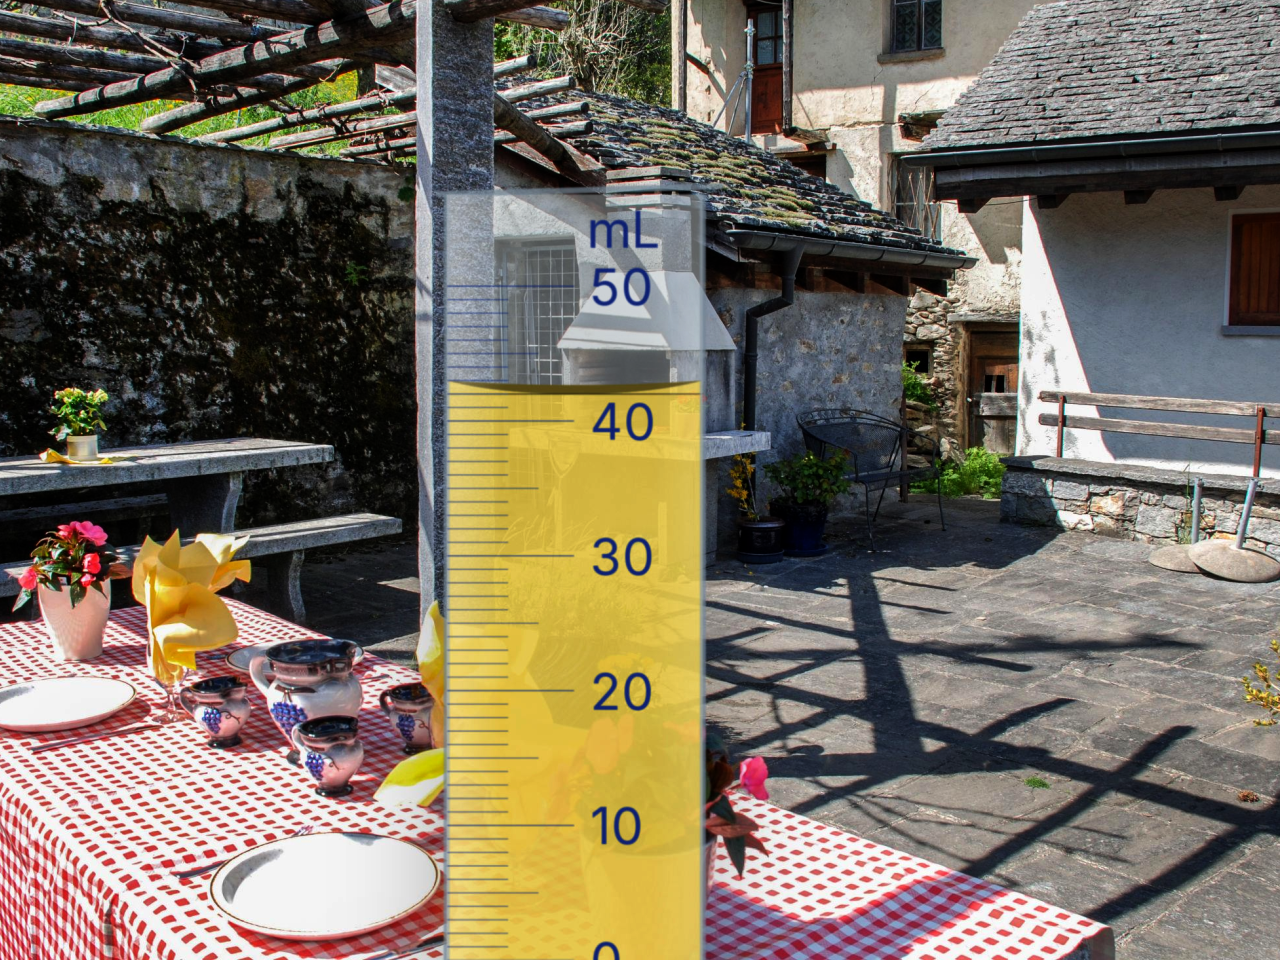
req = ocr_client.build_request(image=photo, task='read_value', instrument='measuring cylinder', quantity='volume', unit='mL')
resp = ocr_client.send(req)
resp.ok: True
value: 42 mL
